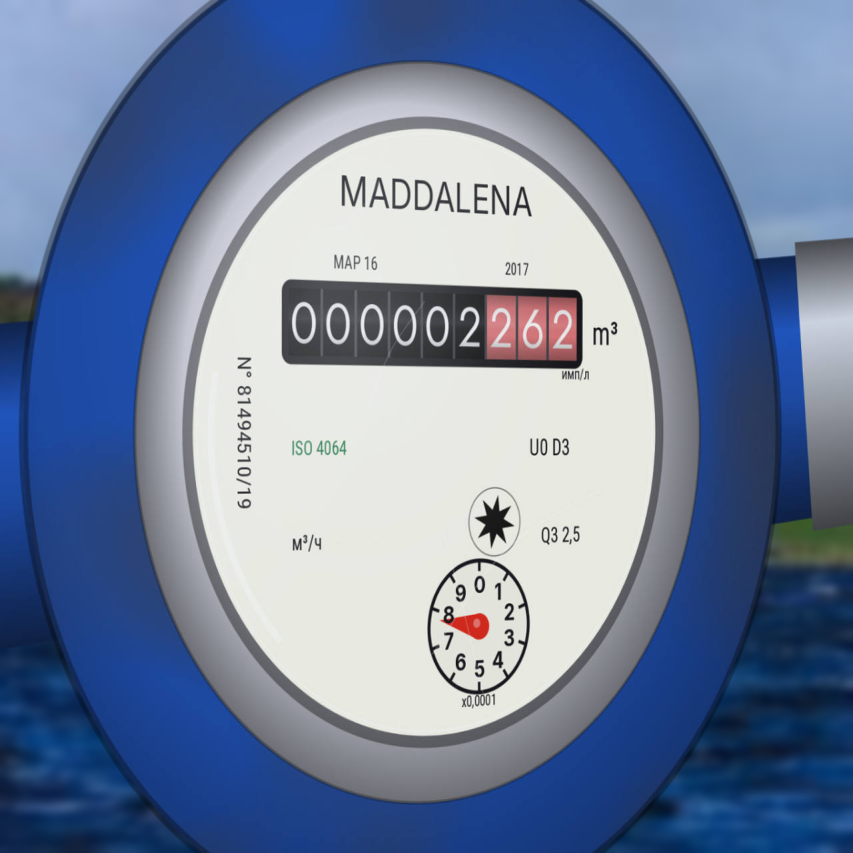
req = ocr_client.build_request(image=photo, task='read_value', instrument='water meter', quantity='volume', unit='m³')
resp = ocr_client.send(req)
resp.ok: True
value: 2.2627 m³
